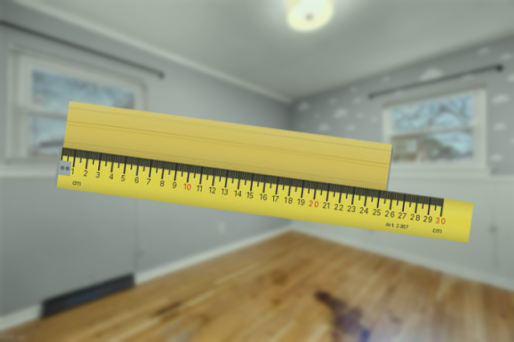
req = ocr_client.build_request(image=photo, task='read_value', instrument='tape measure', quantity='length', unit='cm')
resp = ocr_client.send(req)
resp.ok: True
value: 25.5 cm
